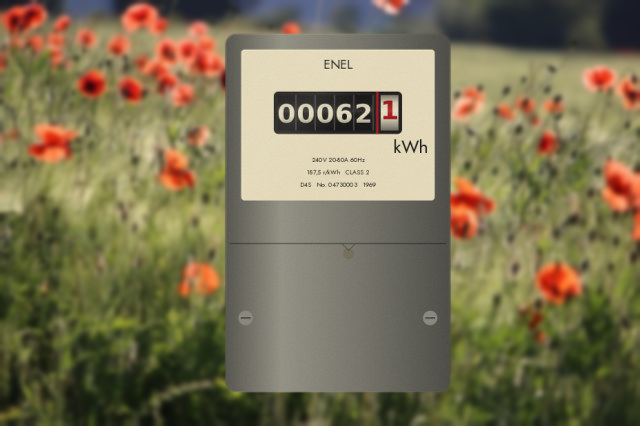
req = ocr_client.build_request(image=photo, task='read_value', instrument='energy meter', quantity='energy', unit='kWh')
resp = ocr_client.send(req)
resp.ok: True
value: 62.1 kWh
